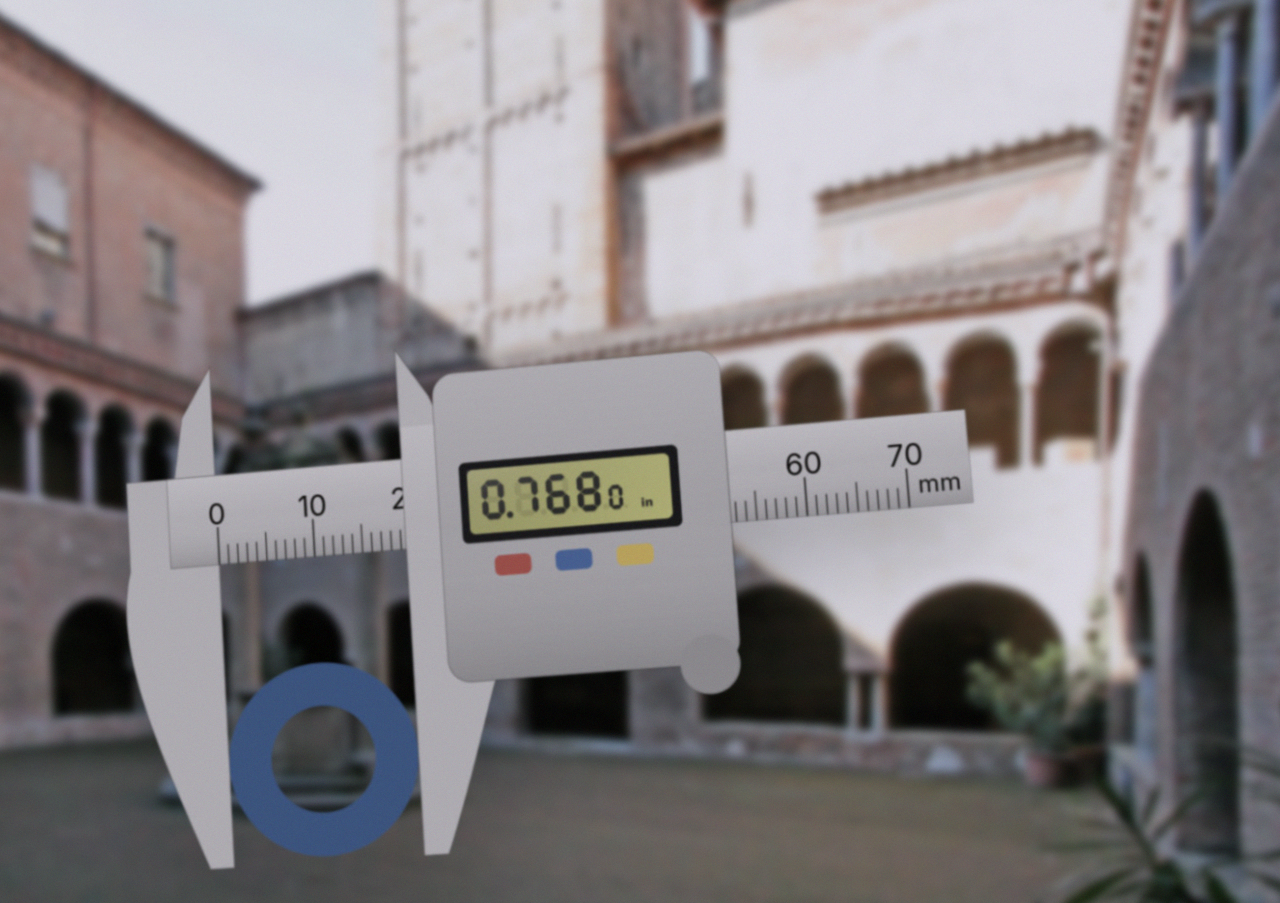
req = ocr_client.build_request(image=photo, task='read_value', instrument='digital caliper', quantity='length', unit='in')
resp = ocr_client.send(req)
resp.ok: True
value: 0.7680 in
